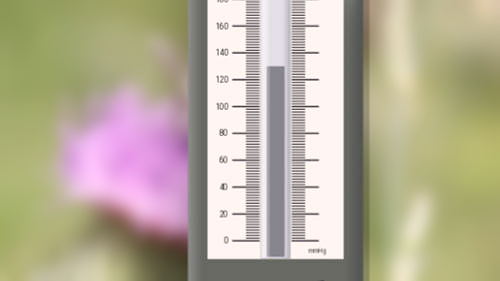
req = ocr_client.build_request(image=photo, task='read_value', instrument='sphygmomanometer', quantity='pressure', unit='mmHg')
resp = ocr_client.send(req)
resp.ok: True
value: 130 mmHg
